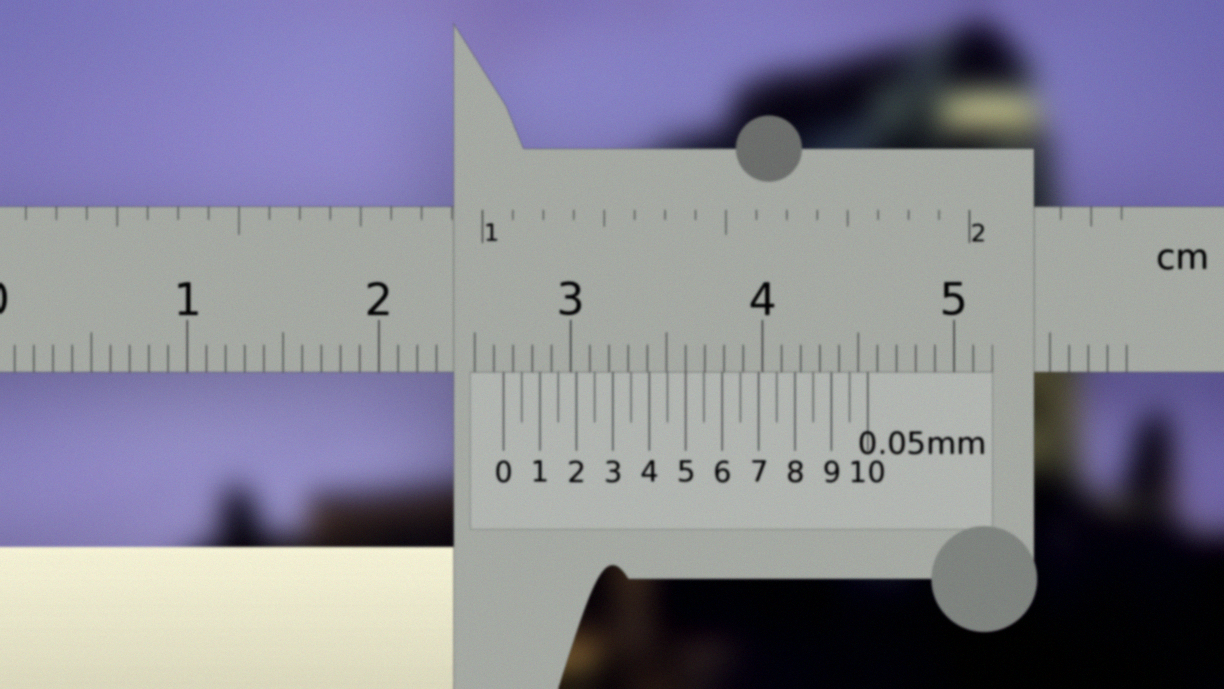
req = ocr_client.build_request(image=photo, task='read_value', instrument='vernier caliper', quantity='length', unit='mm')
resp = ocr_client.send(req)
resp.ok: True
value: 26.5 mm
